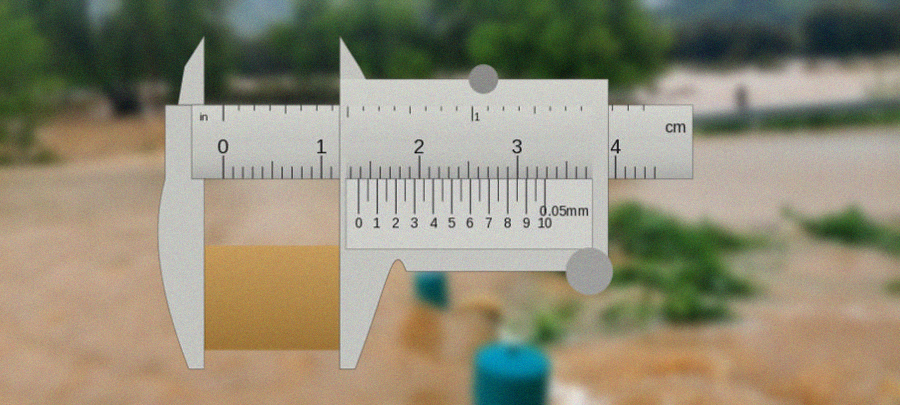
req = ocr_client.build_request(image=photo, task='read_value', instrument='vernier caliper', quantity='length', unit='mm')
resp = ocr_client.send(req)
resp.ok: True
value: 13.8 mm
